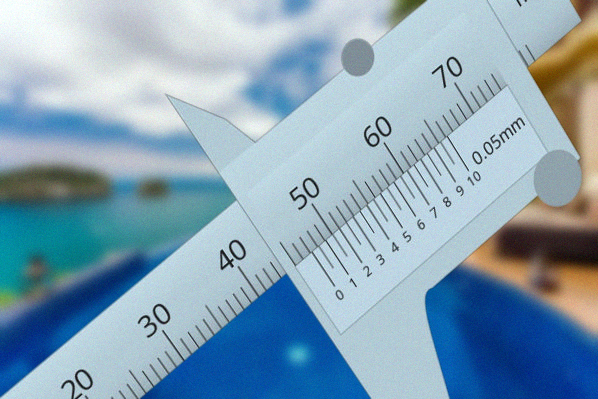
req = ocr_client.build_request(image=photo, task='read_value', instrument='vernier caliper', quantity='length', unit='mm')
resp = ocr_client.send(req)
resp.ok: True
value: 47.2 mm
